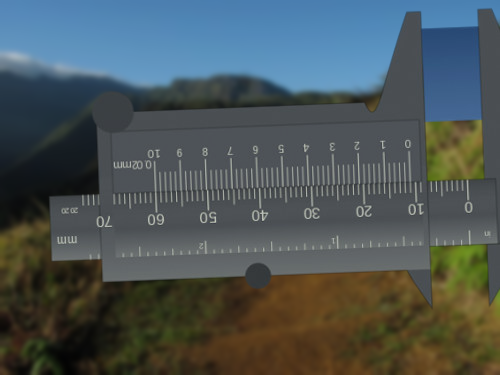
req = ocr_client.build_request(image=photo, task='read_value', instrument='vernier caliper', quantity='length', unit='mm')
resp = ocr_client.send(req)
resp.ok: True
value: 11.0 mm
